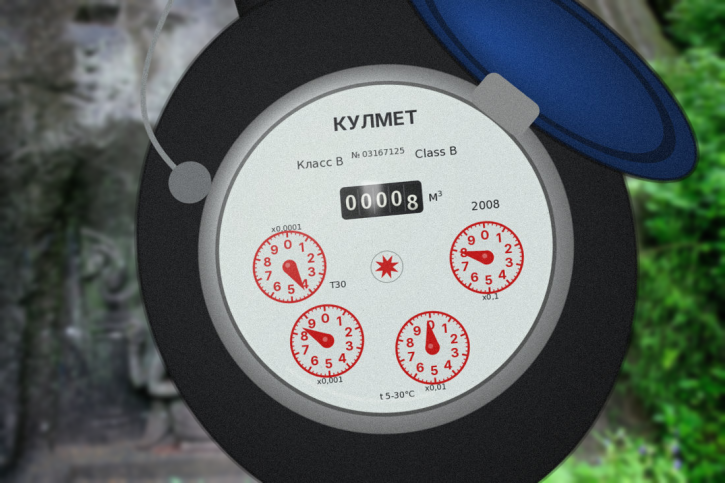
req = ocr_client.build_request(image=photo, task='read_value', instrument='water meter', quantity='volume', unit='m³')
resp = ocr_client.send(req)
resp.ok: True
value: 7.7984 m³
